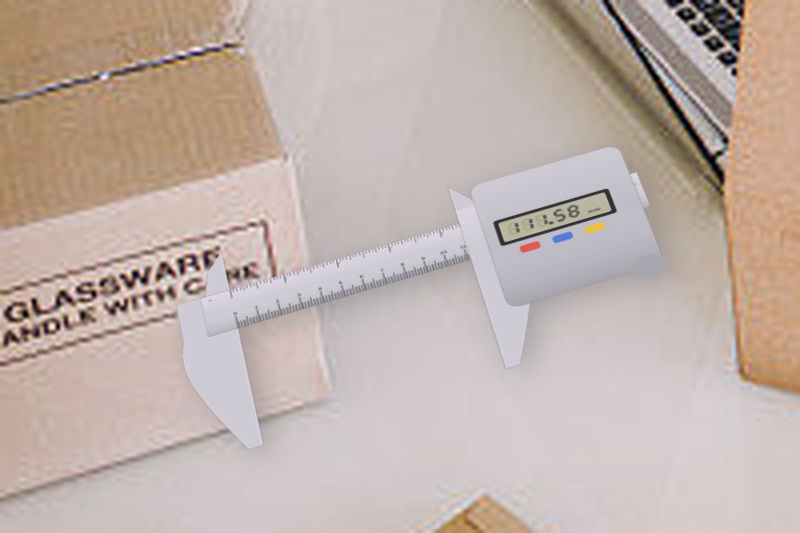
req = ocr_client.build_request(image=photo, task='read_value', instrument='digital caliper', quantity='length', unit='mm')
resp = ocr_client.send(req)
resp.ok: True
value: 111.58 mm
